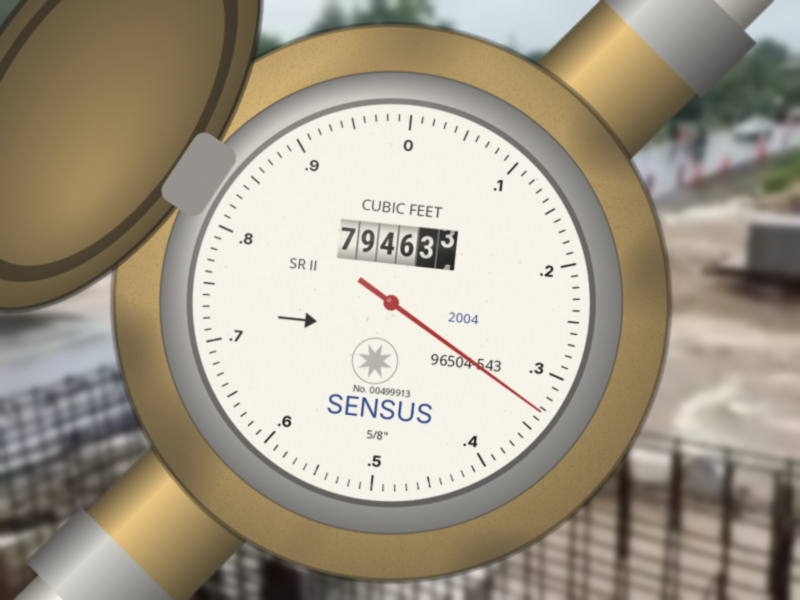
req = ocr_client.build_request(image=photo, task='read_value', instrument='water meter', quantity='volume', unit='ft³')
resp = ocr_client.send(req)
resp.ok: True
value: 794633.33 ft³
